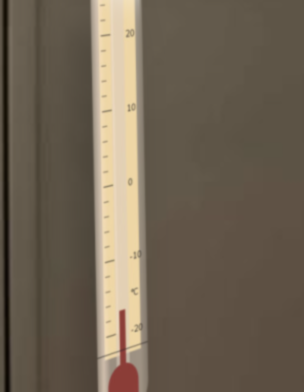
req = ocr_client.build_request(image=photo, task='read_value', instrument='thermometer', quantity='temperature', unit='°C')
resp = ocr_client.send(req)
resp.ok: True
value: -17 °C
